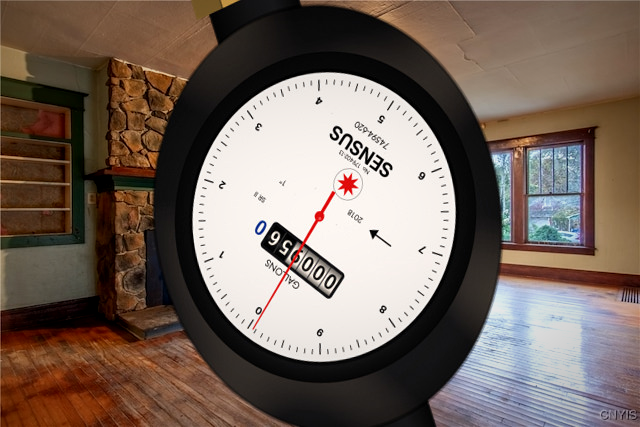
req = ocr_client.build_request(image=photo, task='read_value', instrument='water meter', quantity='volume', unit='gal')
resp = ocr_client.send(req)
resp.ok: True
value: 9559.9 gal
